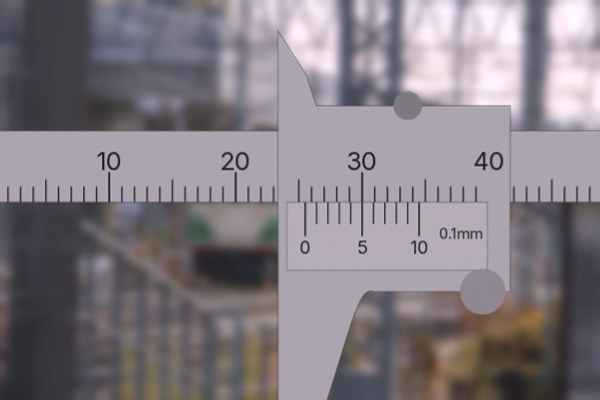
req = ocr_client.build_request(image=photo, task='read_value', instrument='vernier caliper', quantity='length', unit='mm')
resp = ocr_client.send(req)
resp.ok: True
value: 25.5 mm
